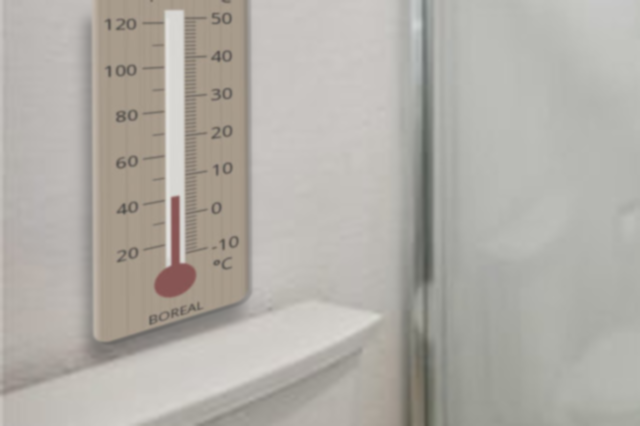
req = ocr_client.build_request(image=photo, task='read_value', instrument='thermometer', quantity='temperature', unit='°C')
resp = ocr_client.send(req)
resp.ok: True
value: 5 °C
